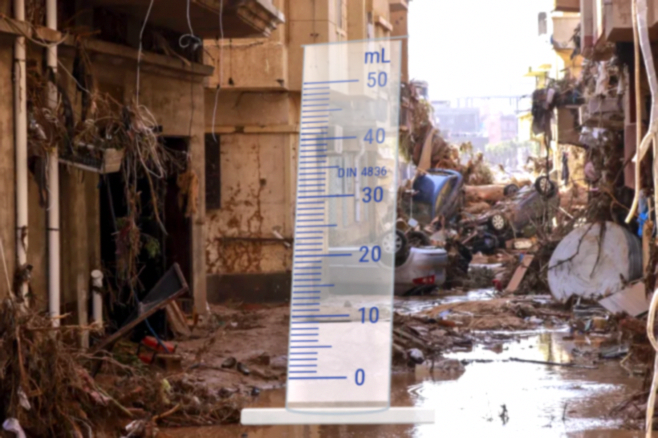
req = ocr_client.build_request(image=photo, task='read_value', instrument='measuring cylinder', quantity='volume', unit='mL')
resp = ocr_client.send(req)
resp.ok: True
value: 9 mL
